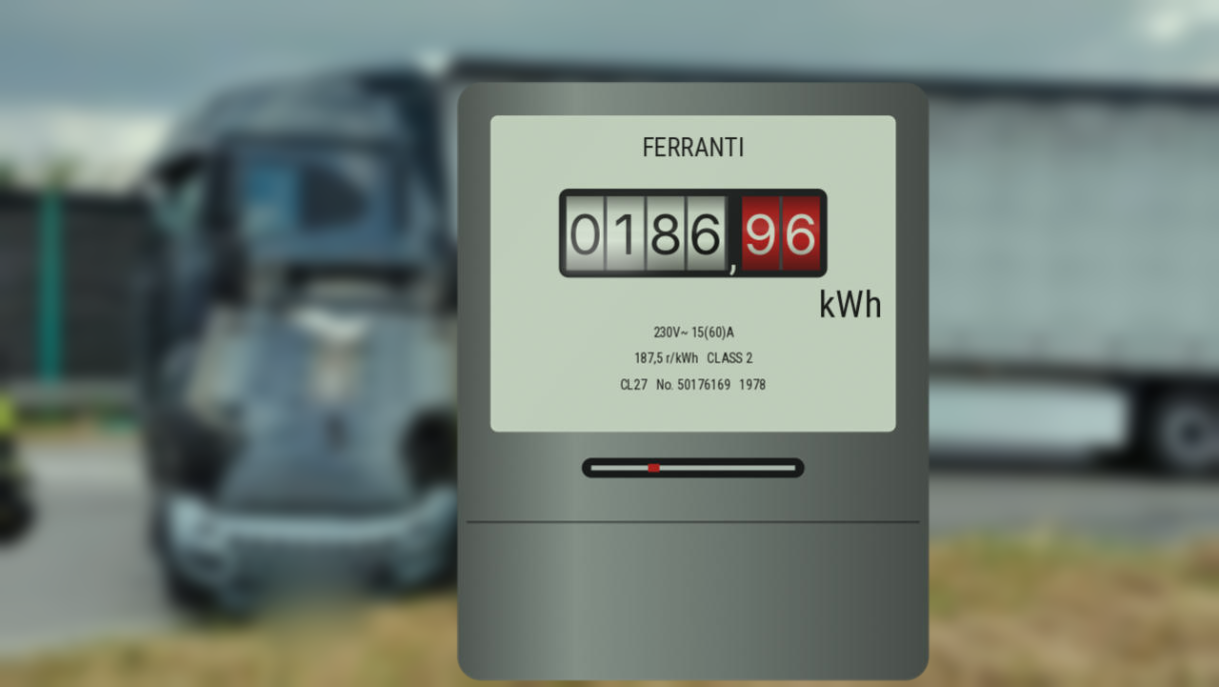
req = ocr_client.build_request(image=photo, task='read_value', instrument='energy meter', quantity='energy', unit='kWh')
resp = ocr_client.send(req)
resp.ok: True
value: 186.96 kWh
